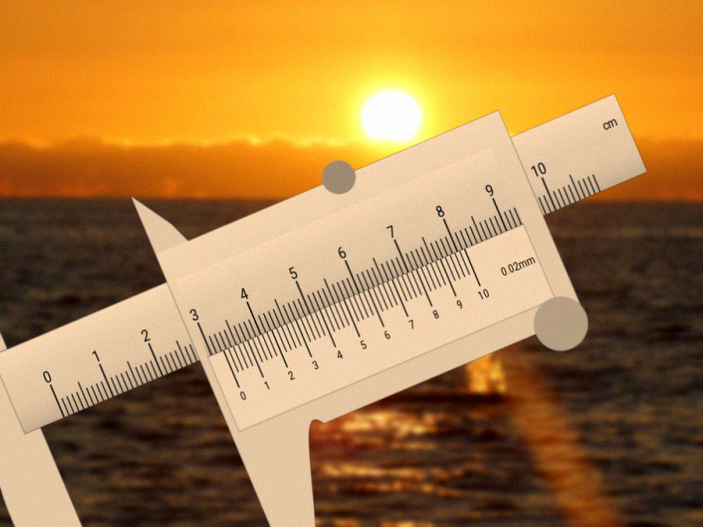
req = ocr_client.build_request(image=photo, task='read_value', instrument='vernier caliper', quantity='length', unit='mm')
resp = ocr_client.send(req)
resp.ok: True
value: 32.4 mm
